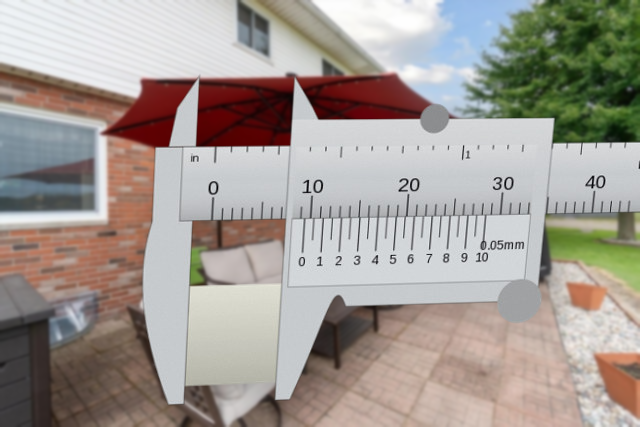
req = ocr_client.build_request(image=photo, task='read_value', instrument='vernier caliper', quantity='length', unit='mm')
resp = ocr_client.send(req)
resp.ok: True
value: 9.4 mm
